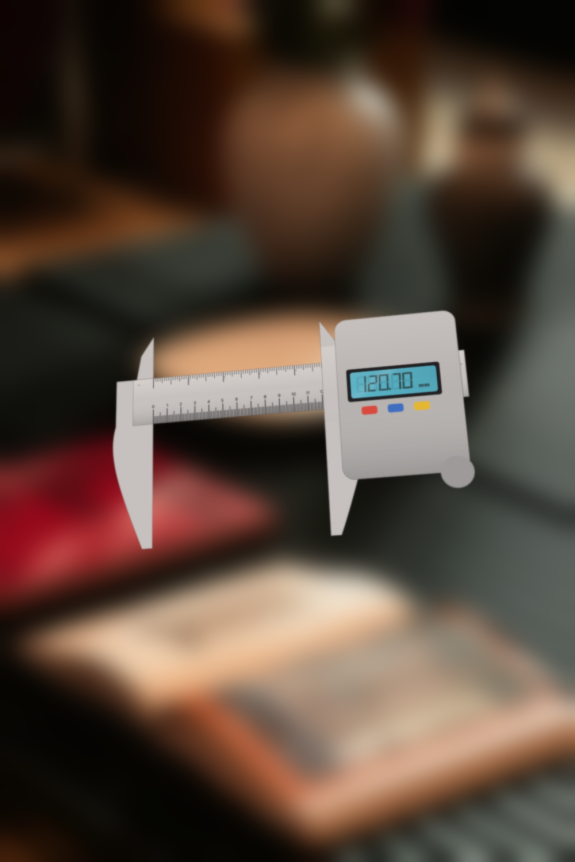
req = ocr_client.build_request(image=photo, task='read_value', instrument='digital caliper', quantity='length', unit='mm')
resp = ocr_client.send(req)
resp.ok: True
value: 120.70 mm
